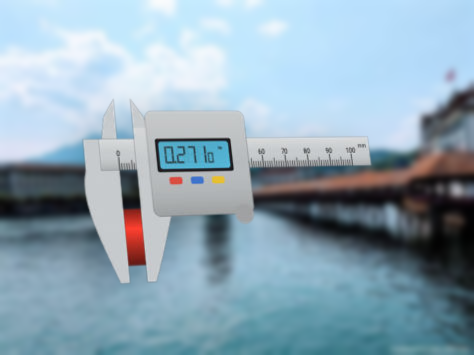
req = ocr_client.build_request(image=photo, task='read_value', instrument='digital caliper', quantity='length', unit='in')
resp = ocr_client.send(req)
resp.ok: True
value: 0.2710 in
